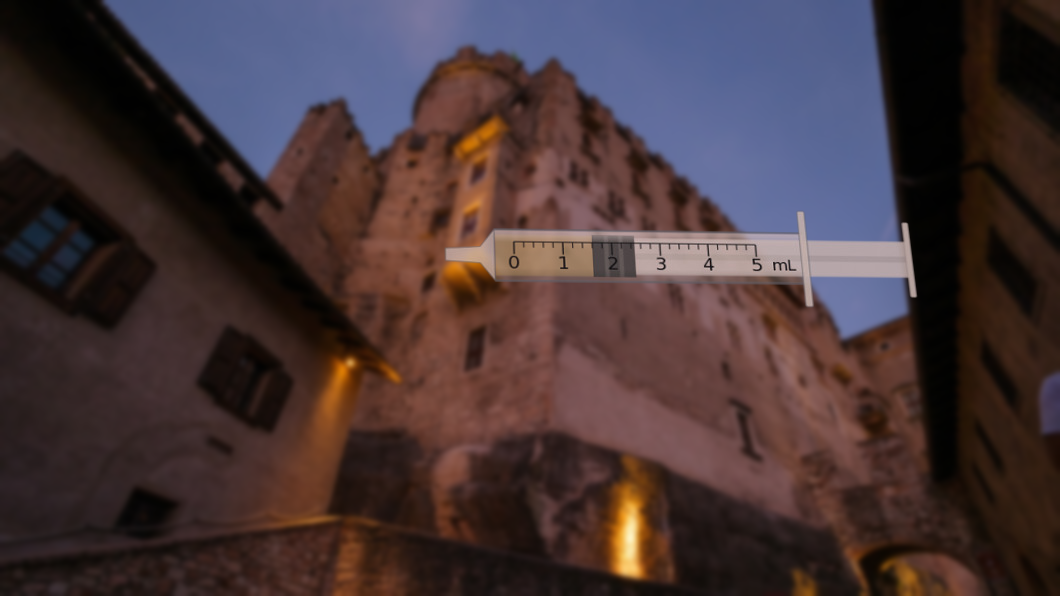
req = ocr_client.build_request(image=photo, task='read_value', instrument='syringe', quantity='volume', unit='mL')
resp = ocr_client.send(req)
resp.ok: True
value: 1.6 mL
